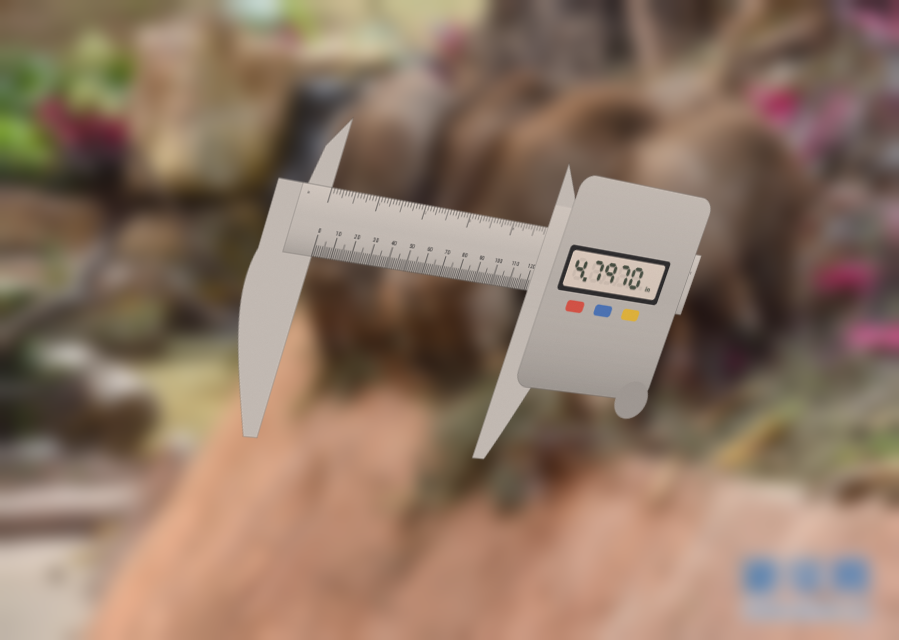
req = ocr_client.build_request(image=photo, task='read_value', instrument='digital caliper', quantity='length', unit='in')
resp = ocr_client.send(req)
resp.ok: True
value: 4.7970 in
